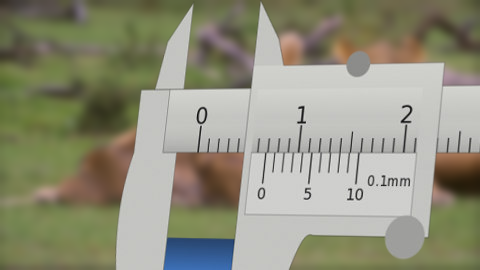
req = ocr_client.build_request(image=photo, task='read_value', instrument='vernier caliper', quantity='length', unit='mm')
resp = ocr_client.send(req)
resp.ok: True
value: 6.8 mm
